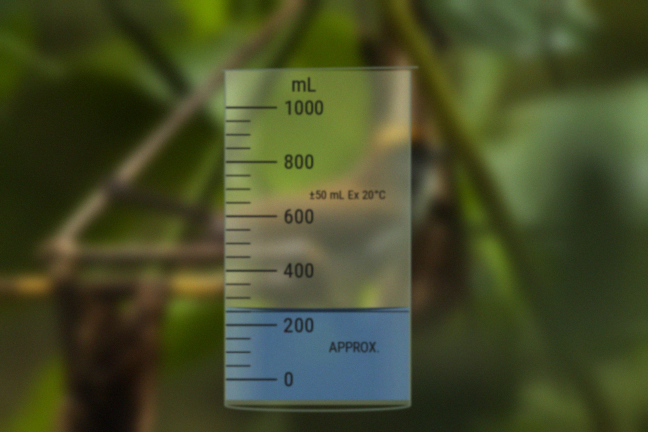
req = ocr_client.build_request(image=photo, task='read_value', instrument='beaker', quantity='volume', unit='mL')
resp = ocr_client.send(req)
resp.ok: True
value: 250 mL
